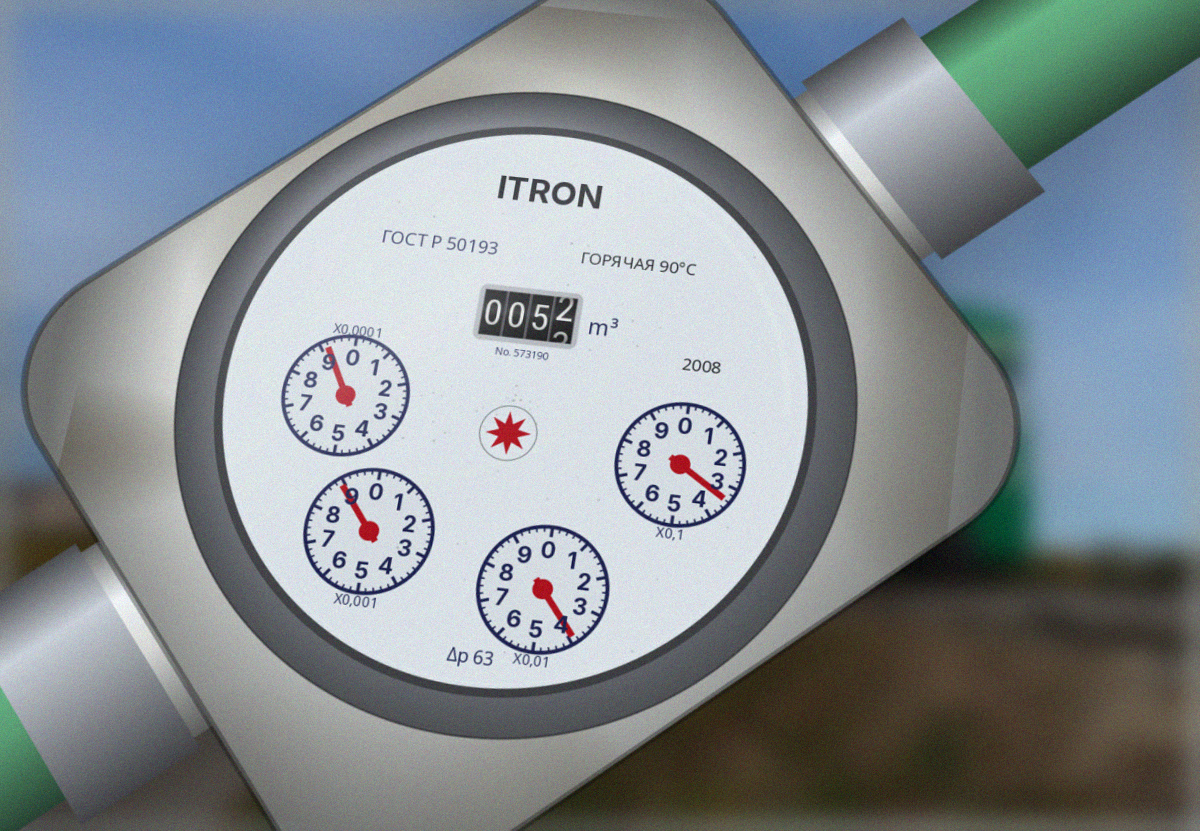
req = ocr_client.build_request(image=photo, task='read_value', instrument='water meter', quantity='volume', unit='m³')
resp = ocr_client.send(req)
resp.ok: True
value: 52.3389 m³
